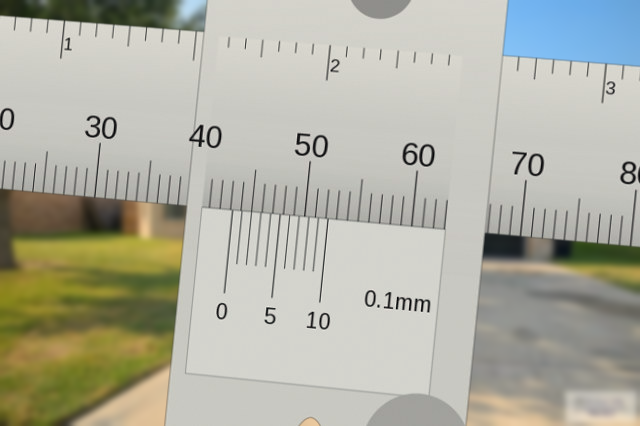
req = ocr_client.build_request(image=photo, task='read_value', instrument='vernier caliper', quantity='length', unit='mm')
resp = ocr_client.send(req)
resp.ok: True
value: 43.2 mm
